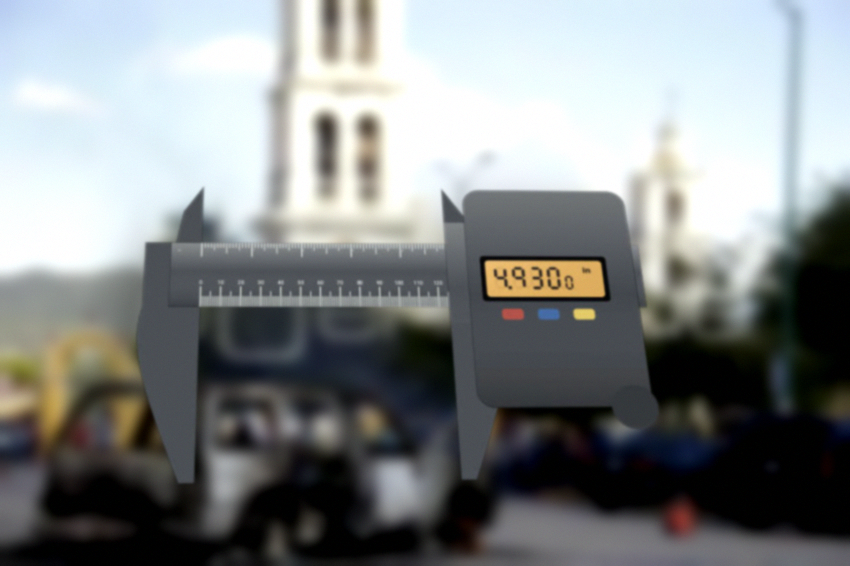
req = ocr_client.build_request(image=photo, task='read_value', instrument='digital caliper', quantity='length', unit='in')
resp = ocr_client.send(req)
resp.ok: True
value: 4.9300 in
